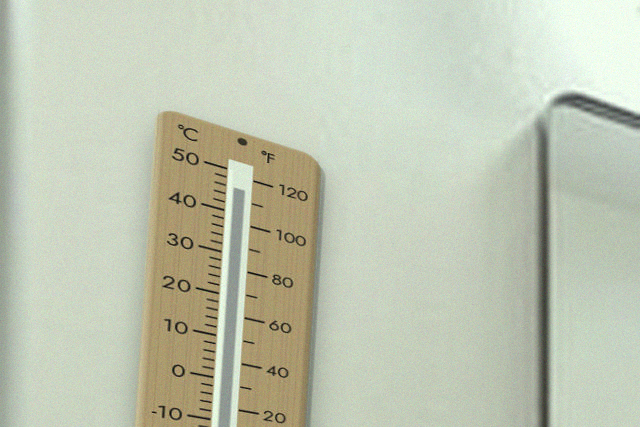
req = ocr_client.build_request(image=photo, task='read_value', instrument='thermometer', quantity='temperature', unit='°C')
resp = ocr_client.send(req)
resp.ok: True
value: 46 °C
